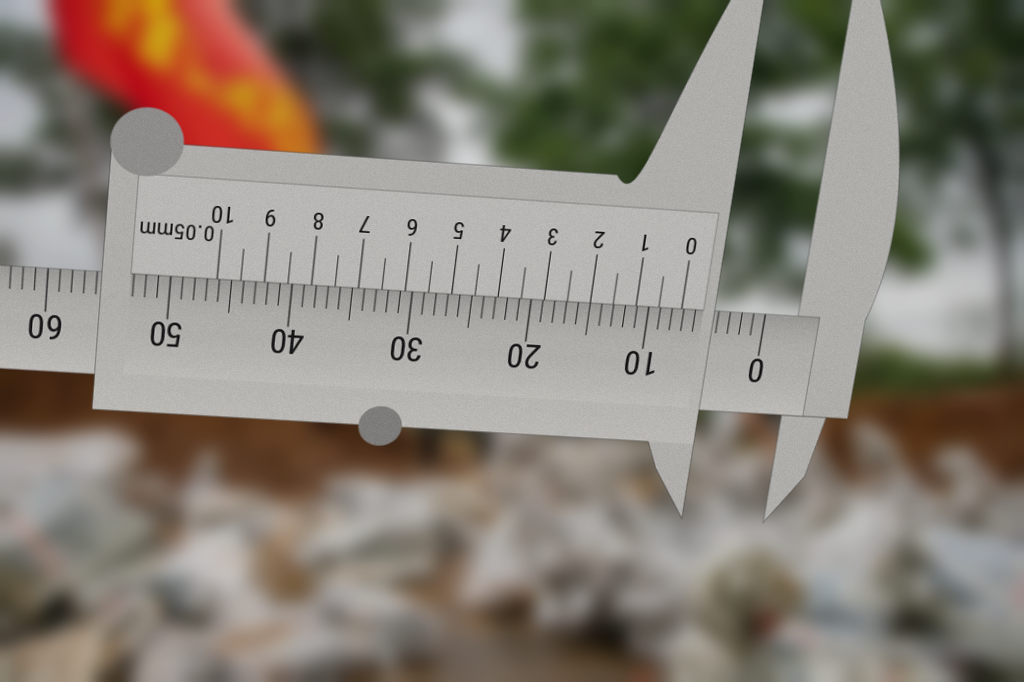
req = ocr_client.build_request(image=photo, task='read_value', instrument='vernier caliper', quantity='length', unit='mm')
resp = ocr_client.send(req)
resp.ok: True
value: 7.2 mm
